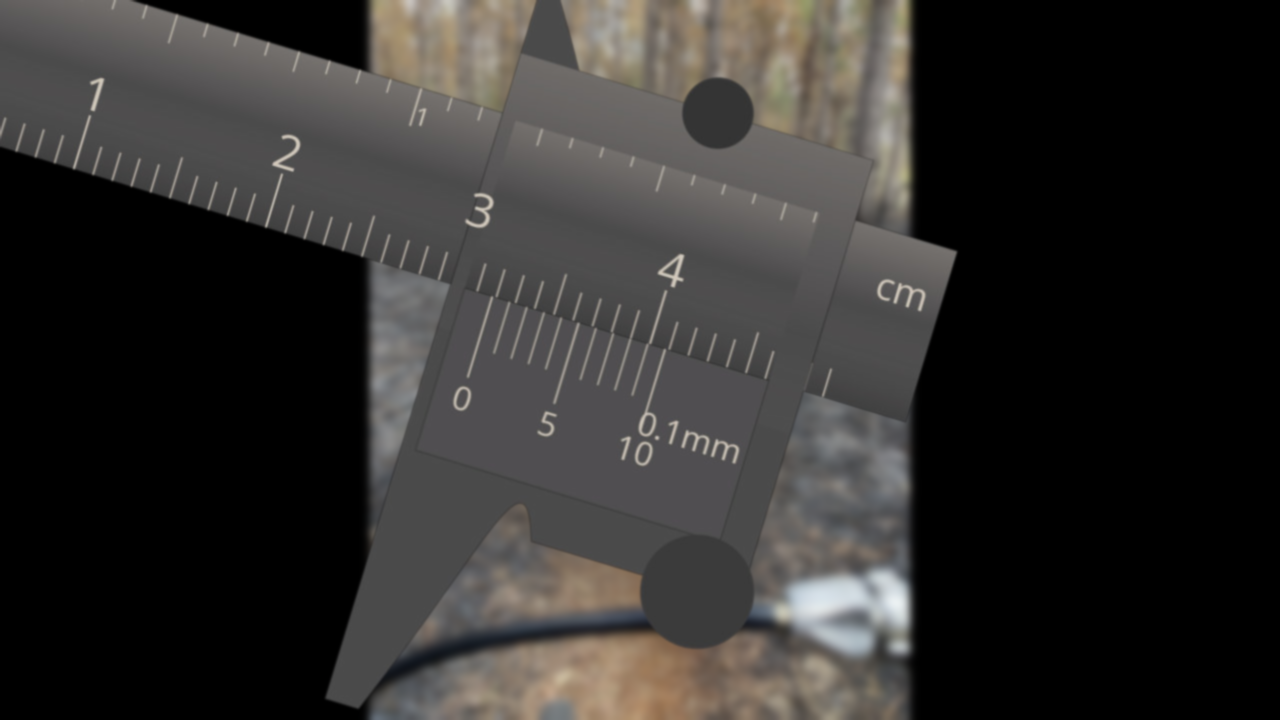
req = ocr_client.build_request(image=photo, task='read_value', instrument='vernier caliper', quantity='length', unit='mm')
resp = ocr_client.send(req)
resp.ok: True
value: 31.8 mm
